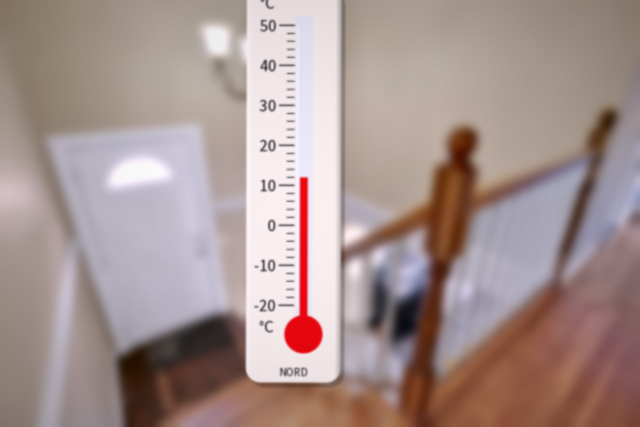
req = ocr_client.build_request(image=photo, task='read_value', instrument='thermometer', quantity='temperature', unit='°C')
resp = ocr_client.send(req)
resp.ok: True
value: 12 °C
